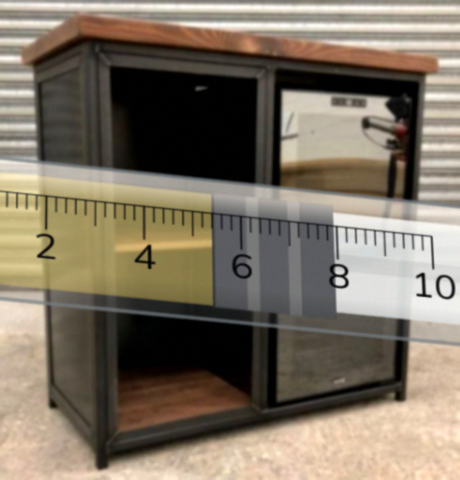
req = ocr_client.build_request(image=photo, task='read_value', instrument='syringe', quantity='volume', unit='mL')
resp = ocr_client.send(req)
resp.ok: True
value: 5.4 mL
